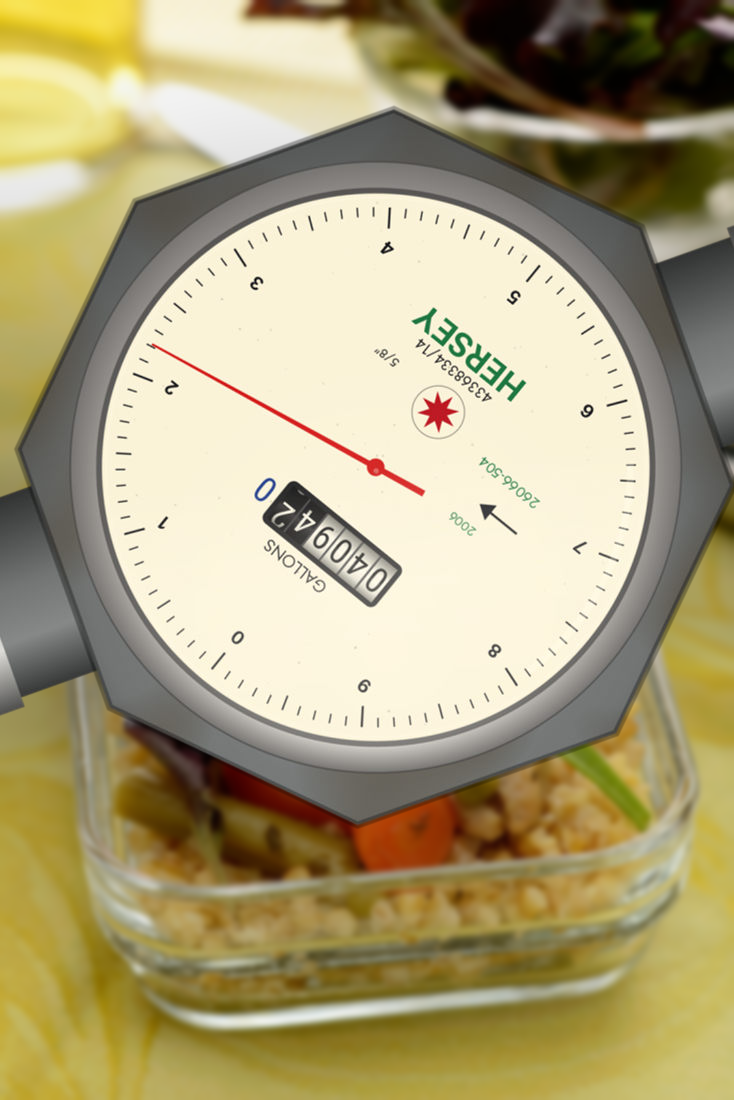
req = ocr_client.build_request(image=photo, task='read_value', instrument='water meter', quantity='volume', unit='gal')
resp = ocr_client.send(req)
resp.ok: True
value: 409422.2 gal
